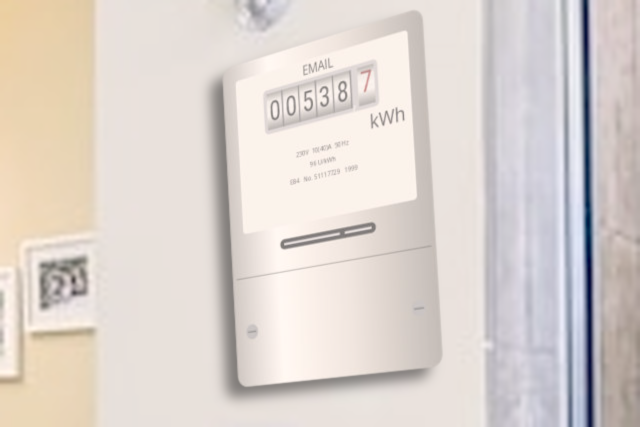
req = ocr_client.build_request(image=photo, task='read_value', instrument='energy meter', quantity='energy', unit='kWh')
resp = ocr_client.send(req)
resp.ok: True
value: 538.7 kWh
